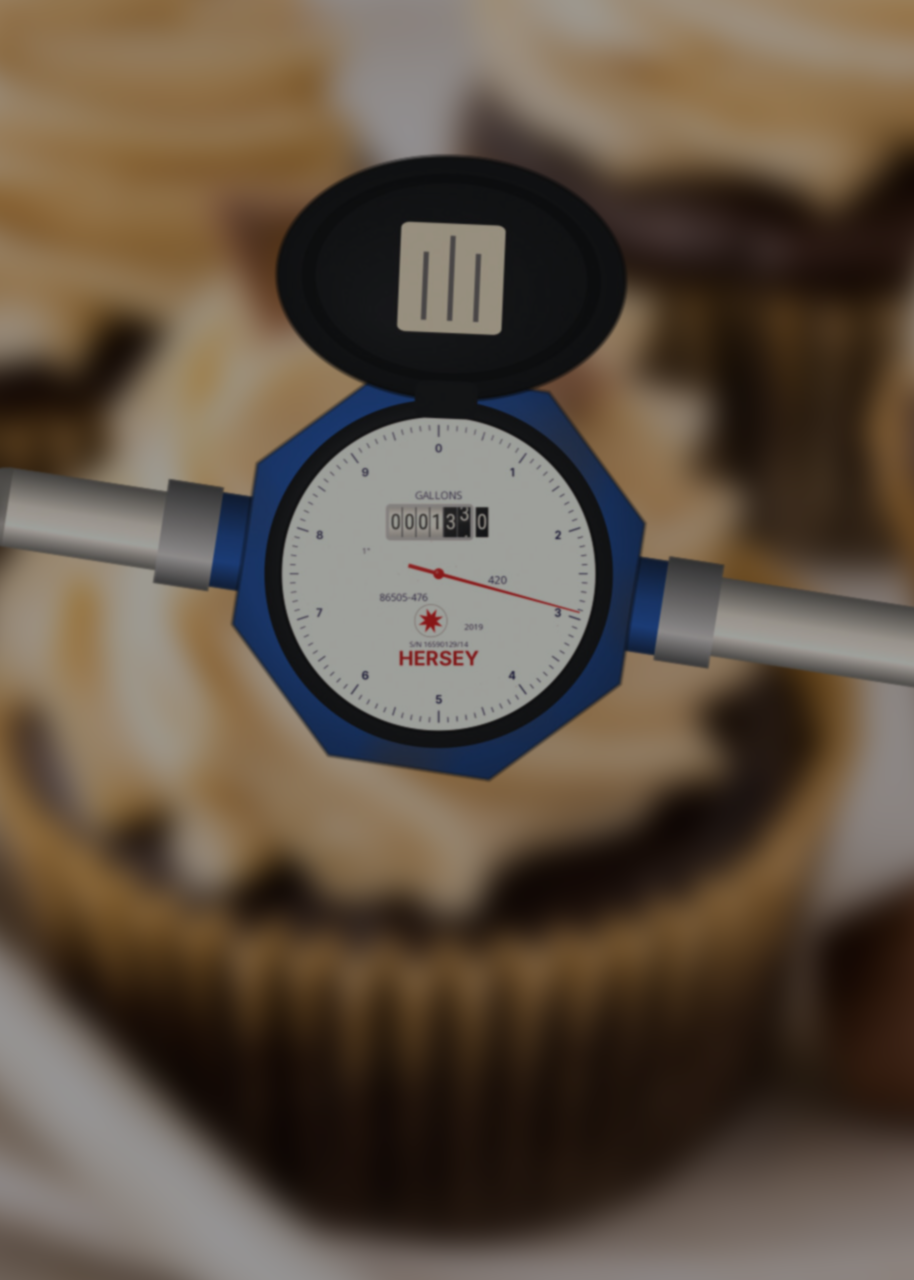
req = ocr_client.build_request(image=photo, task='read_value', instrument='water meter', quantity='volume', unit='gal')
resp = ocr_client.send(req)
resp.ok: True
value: 1332.9 gal
